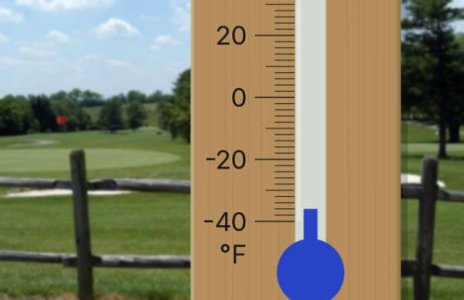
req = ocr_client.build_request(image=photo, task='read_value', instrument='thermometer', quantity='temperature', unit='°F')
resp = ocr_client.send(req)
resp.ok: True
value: -36 °F
